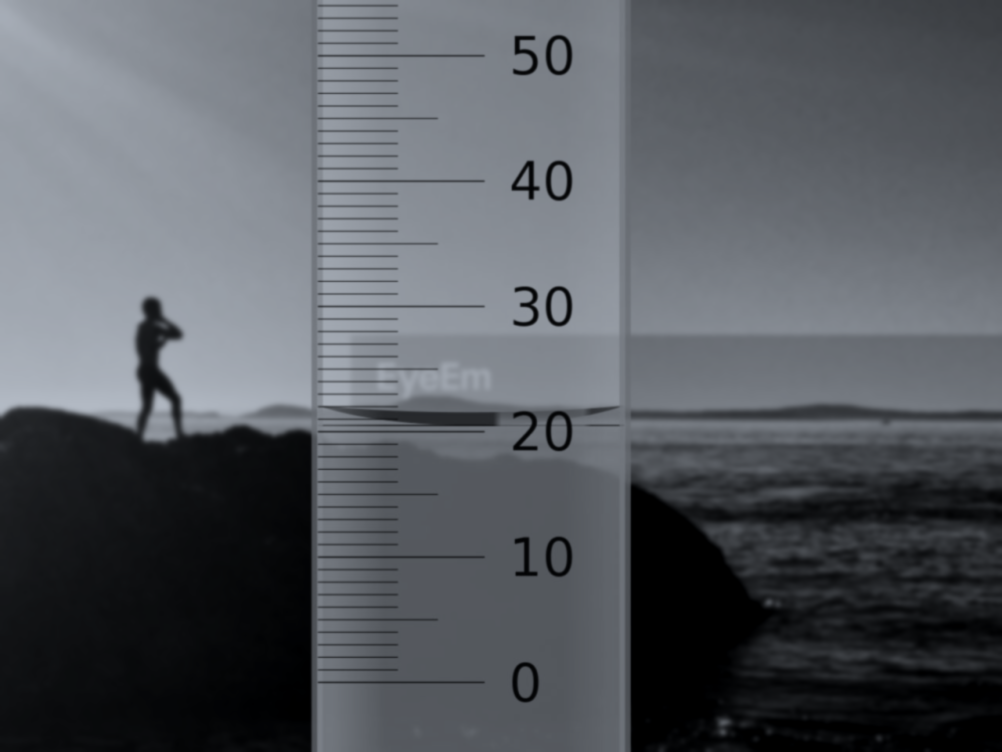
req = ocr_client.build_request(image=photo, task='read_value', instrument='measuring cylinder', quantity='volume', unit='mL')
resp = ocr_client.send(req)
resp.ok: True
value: 20.5 mL
